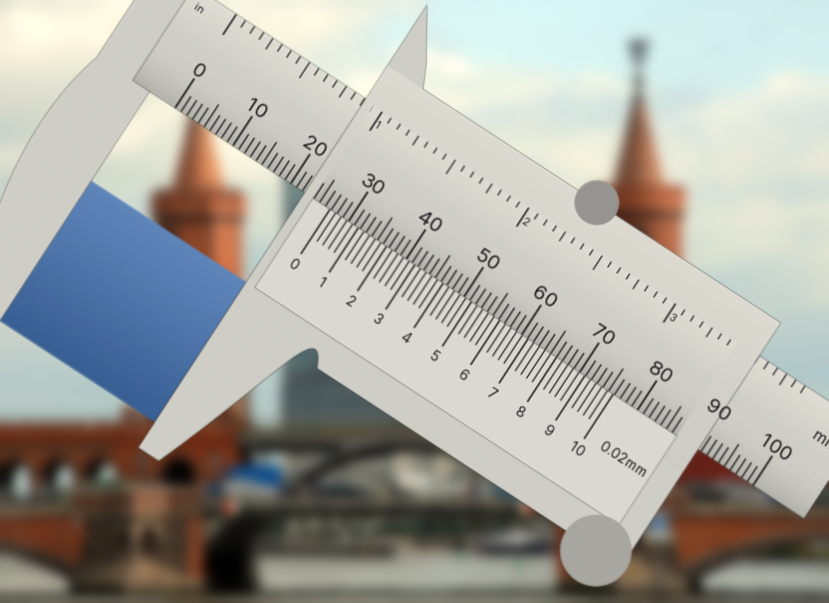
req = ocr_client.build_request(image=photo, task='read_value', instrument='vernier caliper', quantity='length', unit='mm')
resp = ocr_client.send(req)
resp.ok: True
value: 26.8 mm
